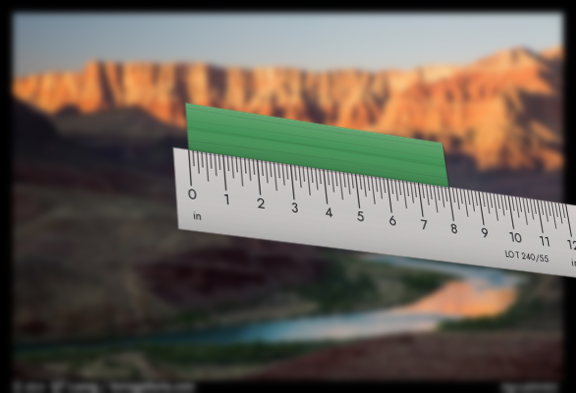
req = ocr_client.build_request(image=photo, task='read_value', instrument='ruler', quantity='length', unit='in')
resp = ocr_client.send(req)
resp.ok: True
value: 8 in
